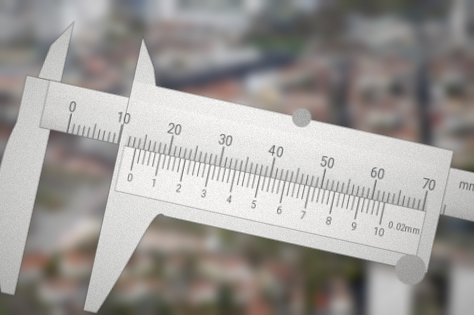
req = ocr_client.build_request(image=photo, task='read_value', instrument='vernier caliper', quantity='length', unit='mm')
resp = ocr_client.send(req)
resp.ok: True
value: 13.5 mm
